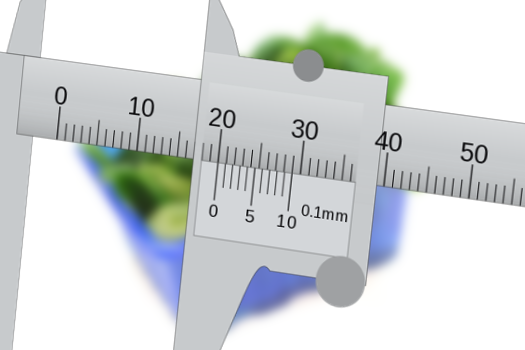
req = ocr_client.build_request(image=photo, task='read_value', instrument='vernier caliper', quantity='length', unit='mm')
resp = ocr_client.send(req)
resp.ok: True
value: 20.0 mm
